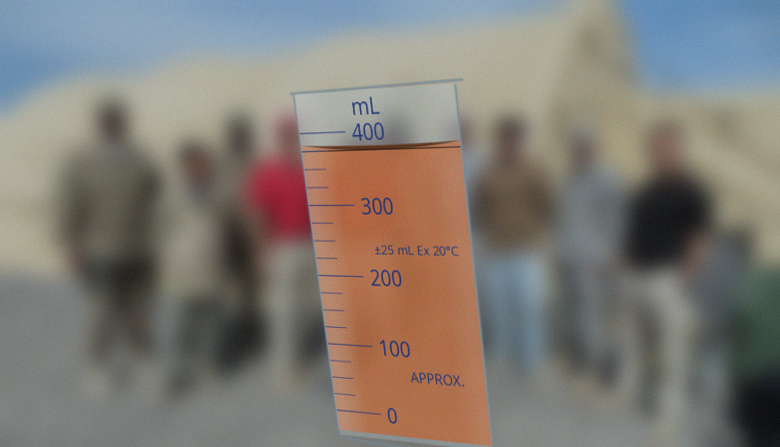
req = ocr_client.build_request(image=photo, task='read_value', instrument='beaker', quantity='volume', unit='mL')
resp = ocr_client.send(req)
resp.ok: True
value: 375 mL
